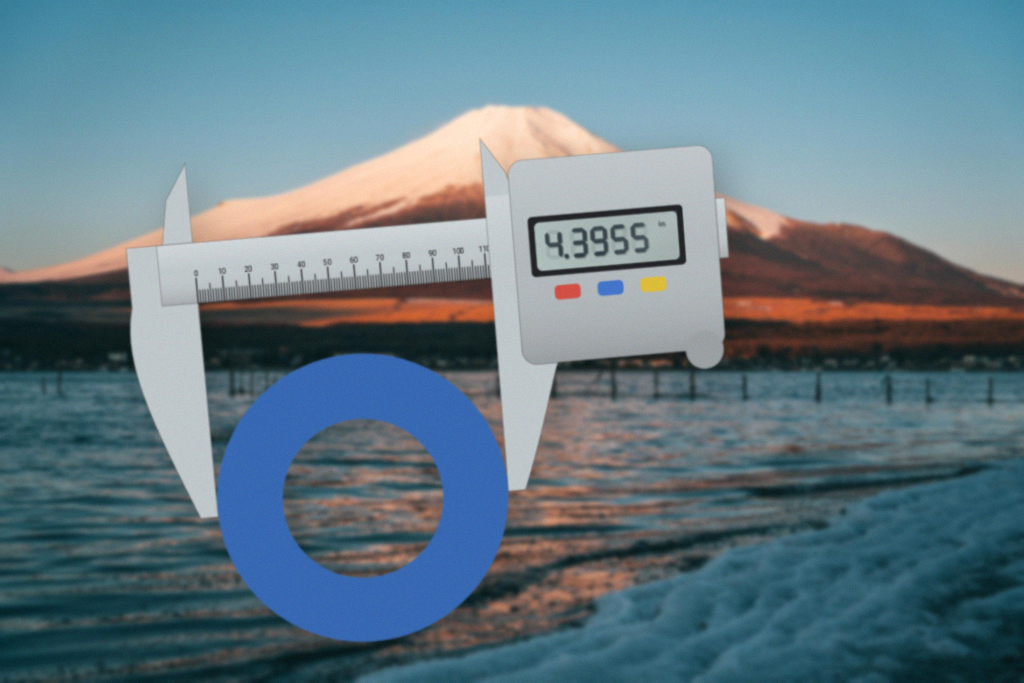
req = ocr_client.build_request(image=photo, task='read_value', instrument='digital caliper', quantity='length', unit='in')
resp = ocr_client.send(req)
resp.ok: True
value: 4.3955 in
